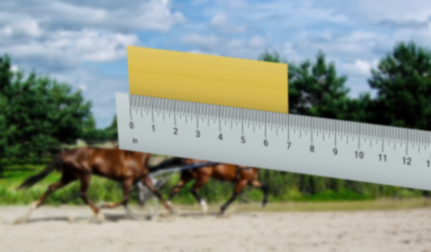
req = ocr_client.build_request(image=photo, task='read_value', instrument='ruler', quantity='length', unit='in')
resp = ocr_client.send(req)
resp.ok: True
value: 7 in
